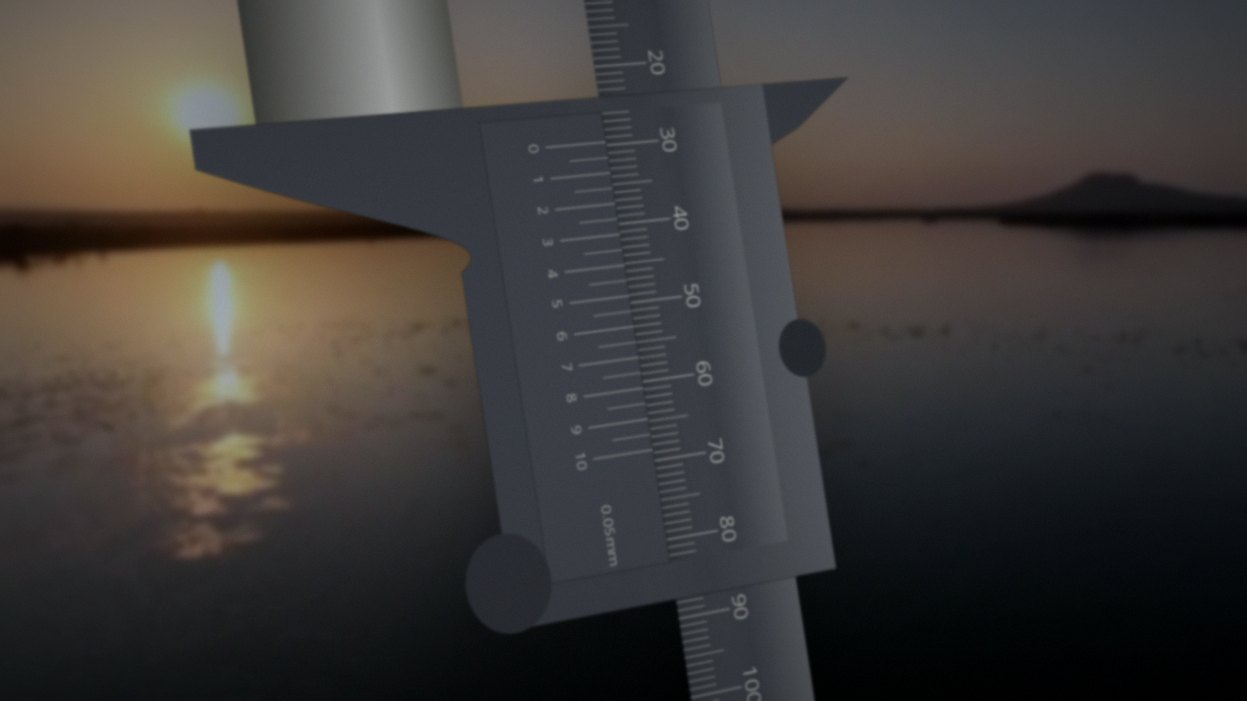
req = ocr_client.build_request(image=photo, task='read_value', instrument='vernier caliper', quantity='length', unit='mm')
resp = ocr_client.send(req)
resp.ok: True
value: 29.6 mm
